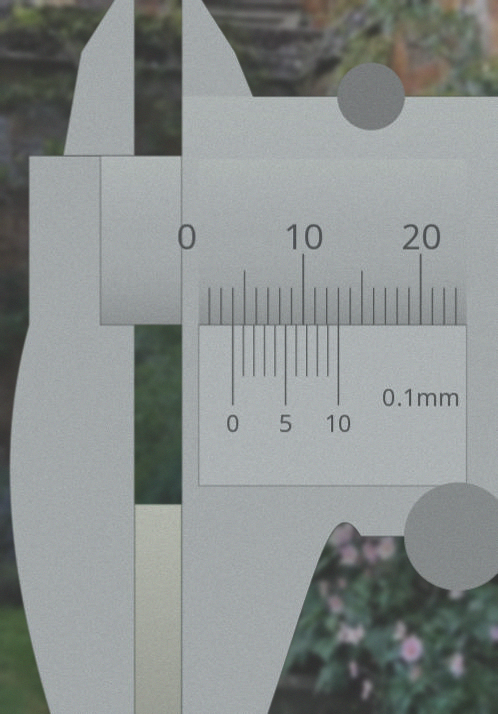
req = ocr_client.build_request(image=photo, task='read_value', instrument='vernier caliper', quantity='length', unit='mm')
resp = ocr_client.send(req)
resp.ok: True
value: 4.0 mm
